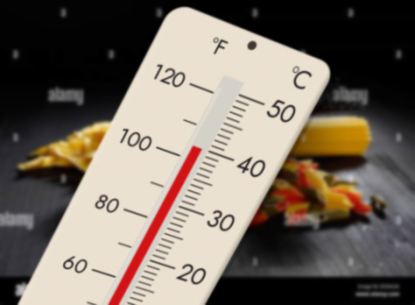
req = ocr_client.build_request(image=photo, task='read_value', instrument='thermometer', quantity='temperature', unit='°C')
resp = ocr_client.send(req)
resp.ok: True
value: 40 °C
